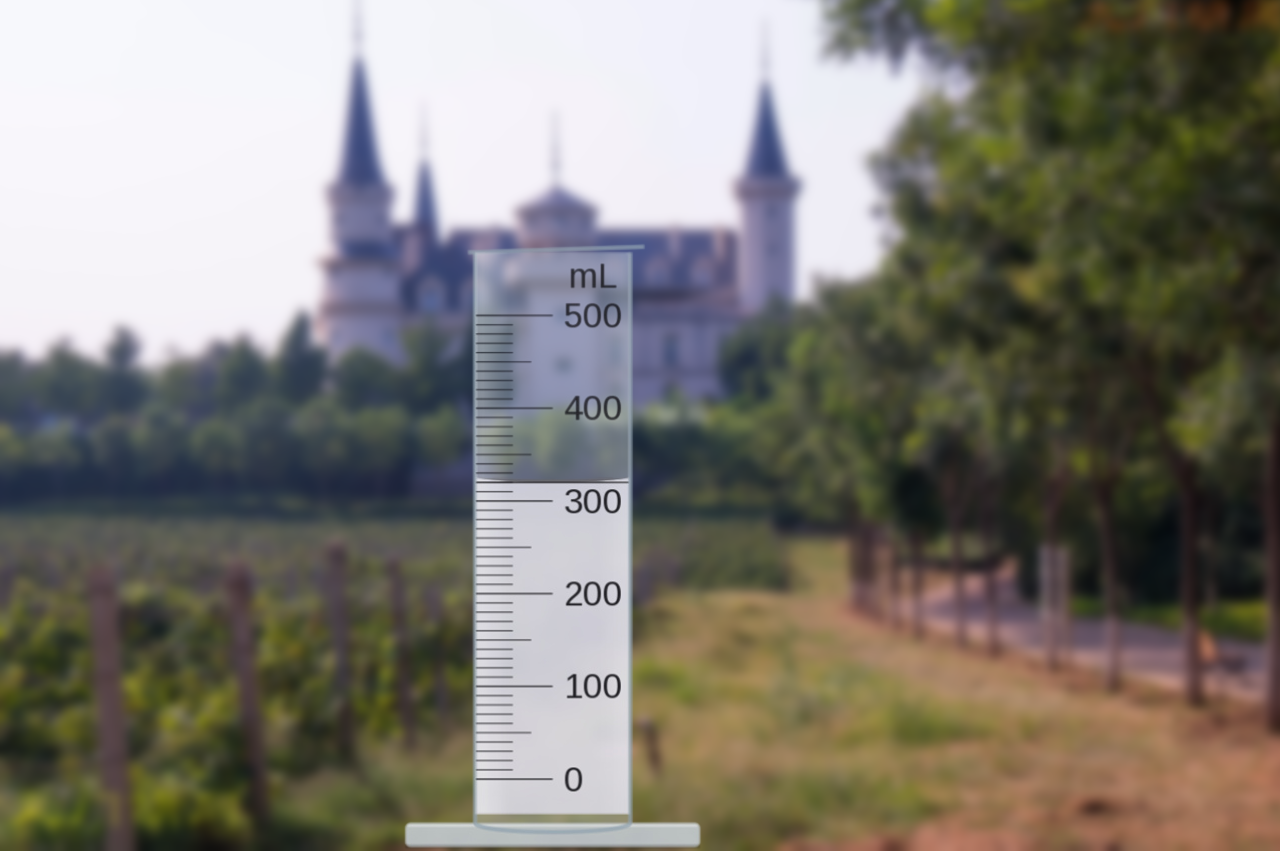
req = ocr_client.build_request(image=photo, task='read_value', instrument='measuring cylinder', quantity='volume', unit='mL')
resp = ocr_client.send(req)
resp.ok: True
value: 320 mL
